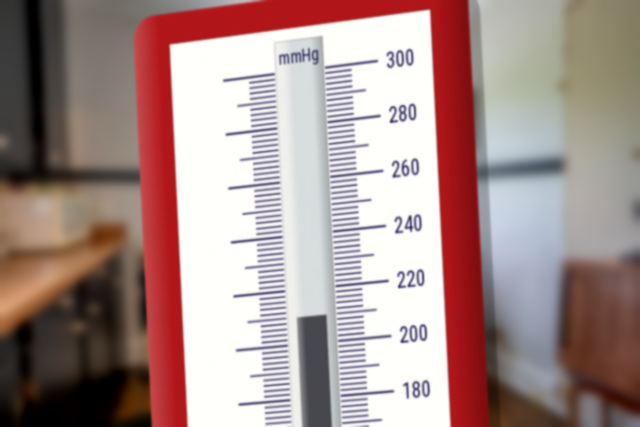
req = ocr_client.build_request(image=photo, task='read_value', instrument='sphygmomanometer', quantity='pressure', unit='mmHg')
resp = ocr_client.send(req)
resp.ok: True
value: 210 mmHg
